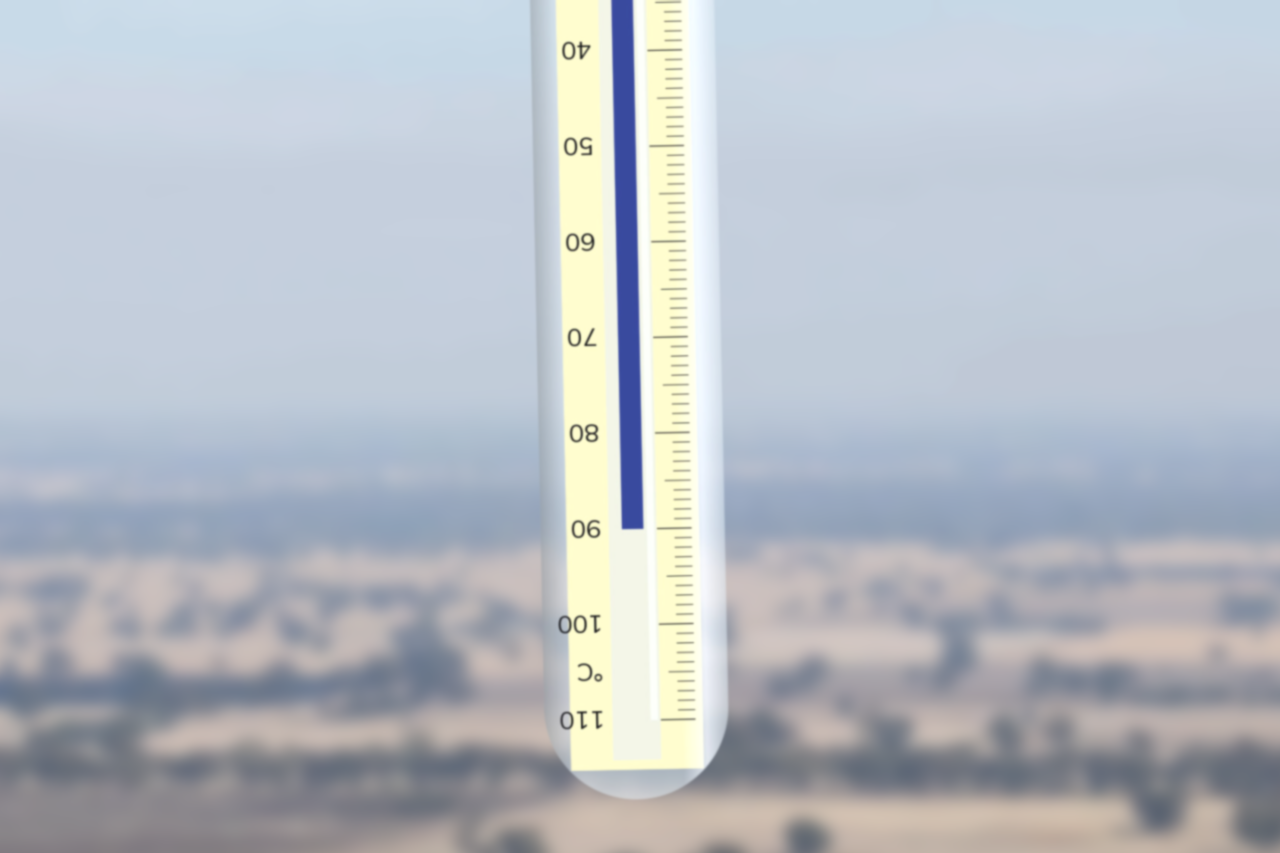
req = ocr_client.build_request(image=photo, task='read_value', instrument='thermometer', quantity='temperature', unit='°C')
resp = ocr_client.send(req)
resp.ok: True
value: 90 °C
